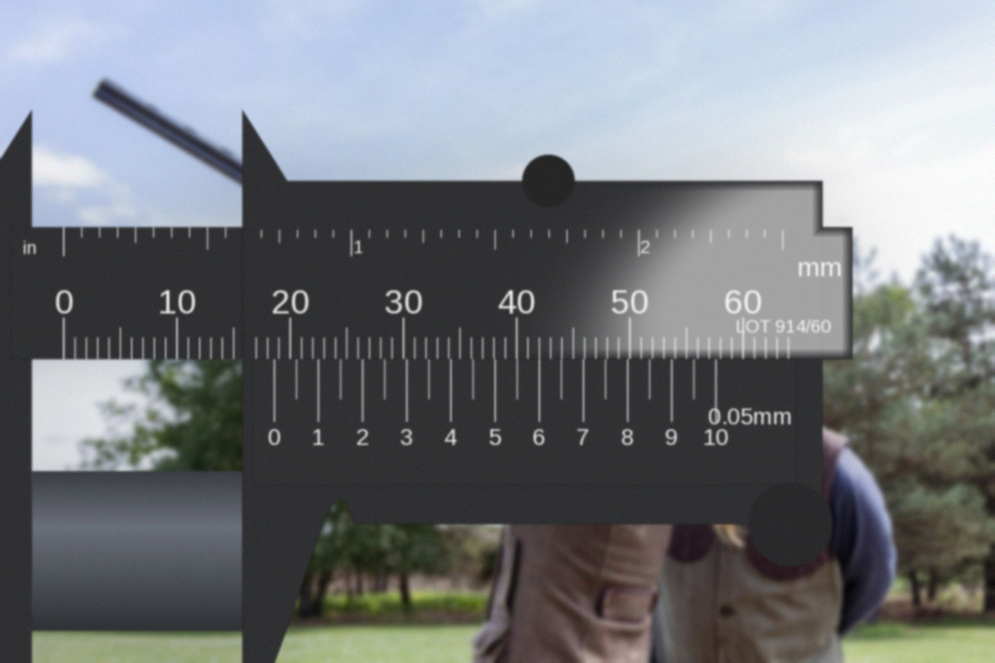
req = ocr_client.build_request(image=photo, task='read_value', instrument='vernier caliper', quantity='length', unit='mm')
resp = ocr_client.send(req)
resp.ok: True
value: 18.6 mm
